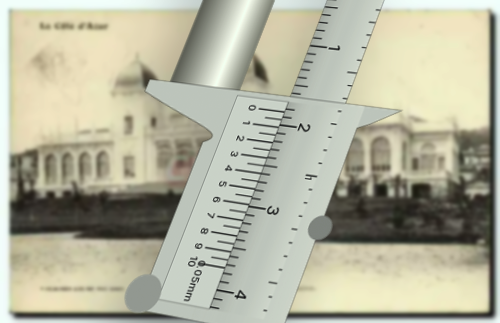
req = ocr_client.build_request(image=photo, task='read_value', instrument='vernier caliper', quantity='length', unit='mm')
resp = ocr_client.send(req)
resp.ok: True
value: 18.4 mm
